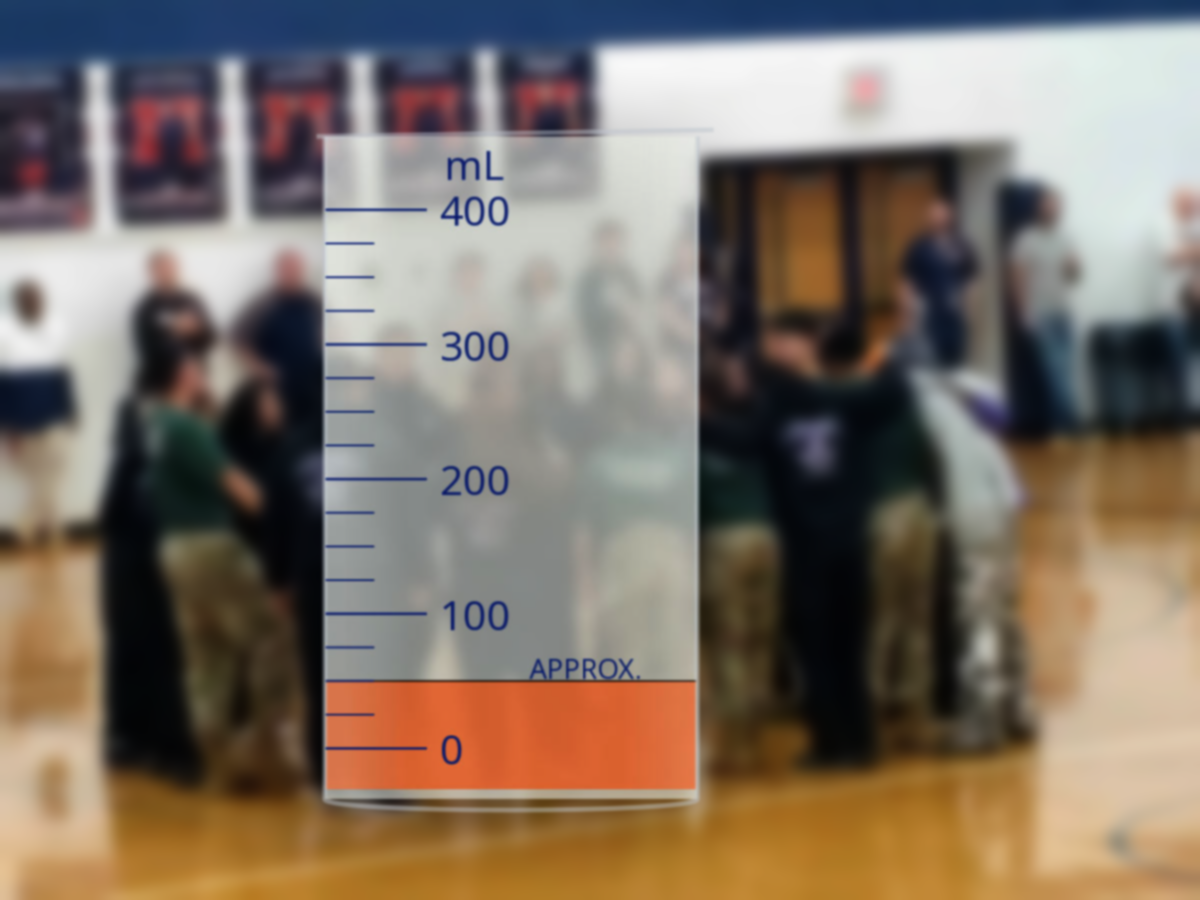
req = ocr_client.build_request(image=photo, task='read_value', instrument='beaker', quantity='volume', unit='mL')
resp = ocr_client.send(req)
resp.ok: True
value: 50 mL
